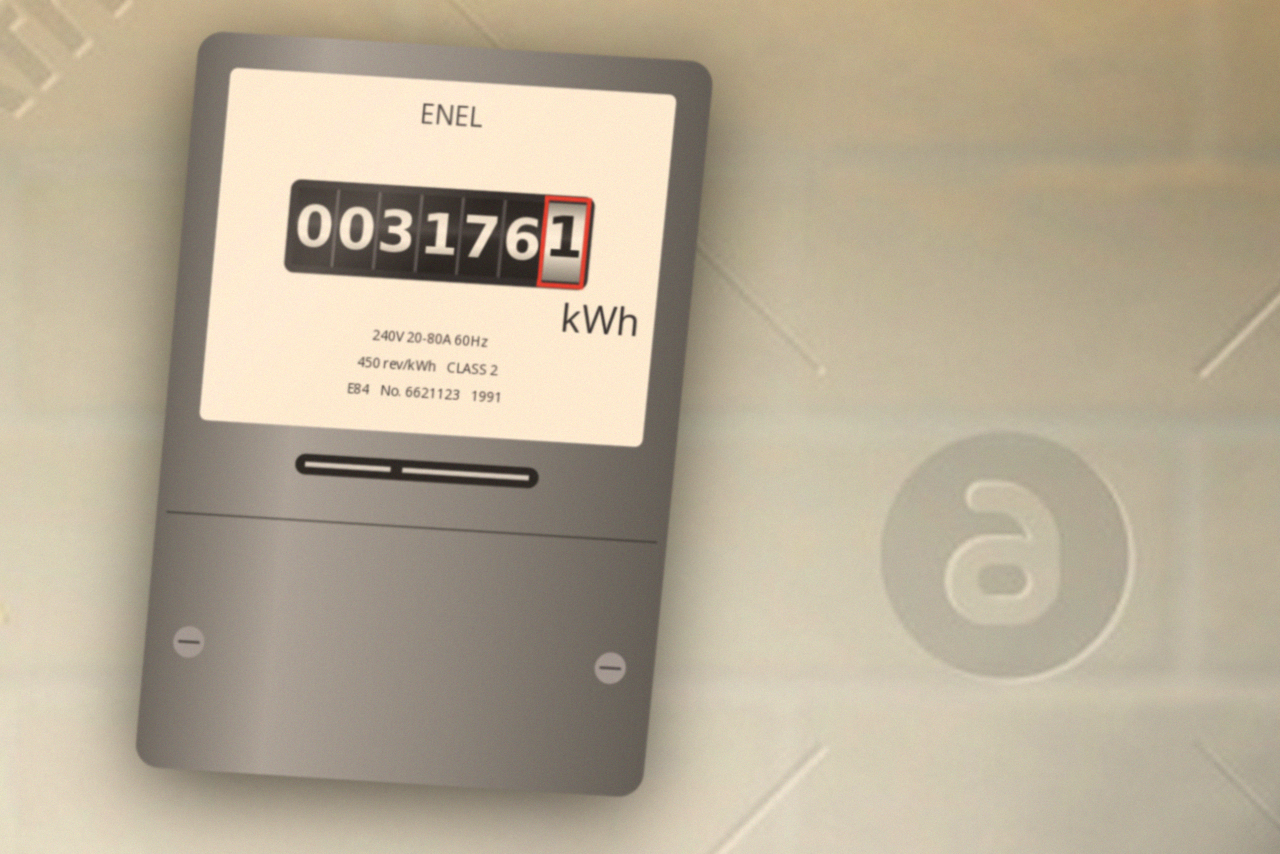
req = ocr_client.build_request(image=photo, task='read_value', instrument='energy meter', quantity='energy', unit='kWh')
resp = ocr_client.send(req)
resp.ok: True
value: 3176.1 kWh
